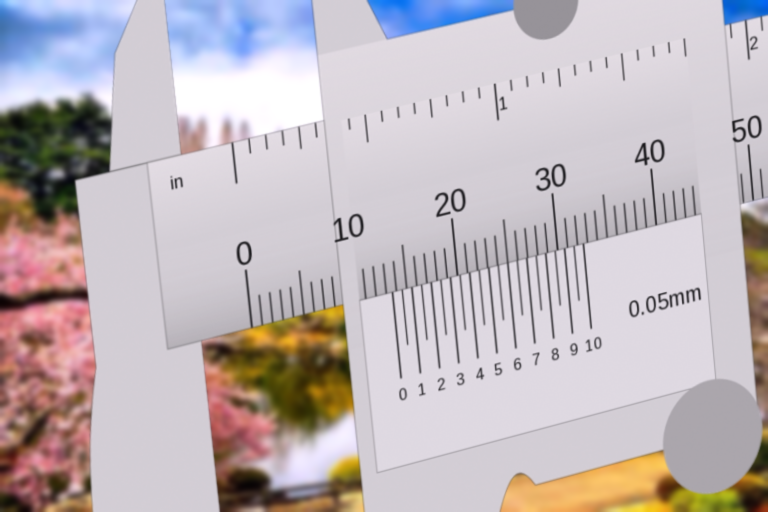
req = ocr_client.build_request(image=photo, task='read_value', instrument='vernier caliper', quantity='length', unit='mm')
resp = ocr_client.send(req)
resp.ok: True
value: 13.6 mm
